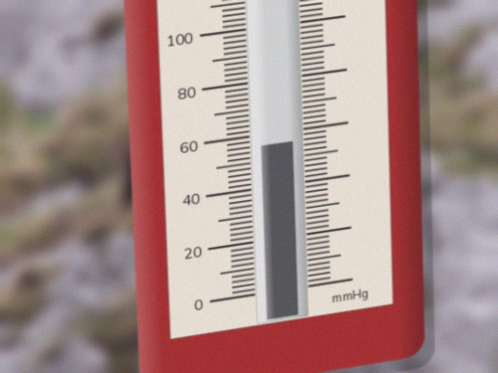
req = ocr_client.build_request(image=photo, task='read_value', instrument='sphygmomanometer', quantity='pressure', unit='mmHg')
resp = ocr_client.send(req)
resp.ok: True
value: 56 mmHg
